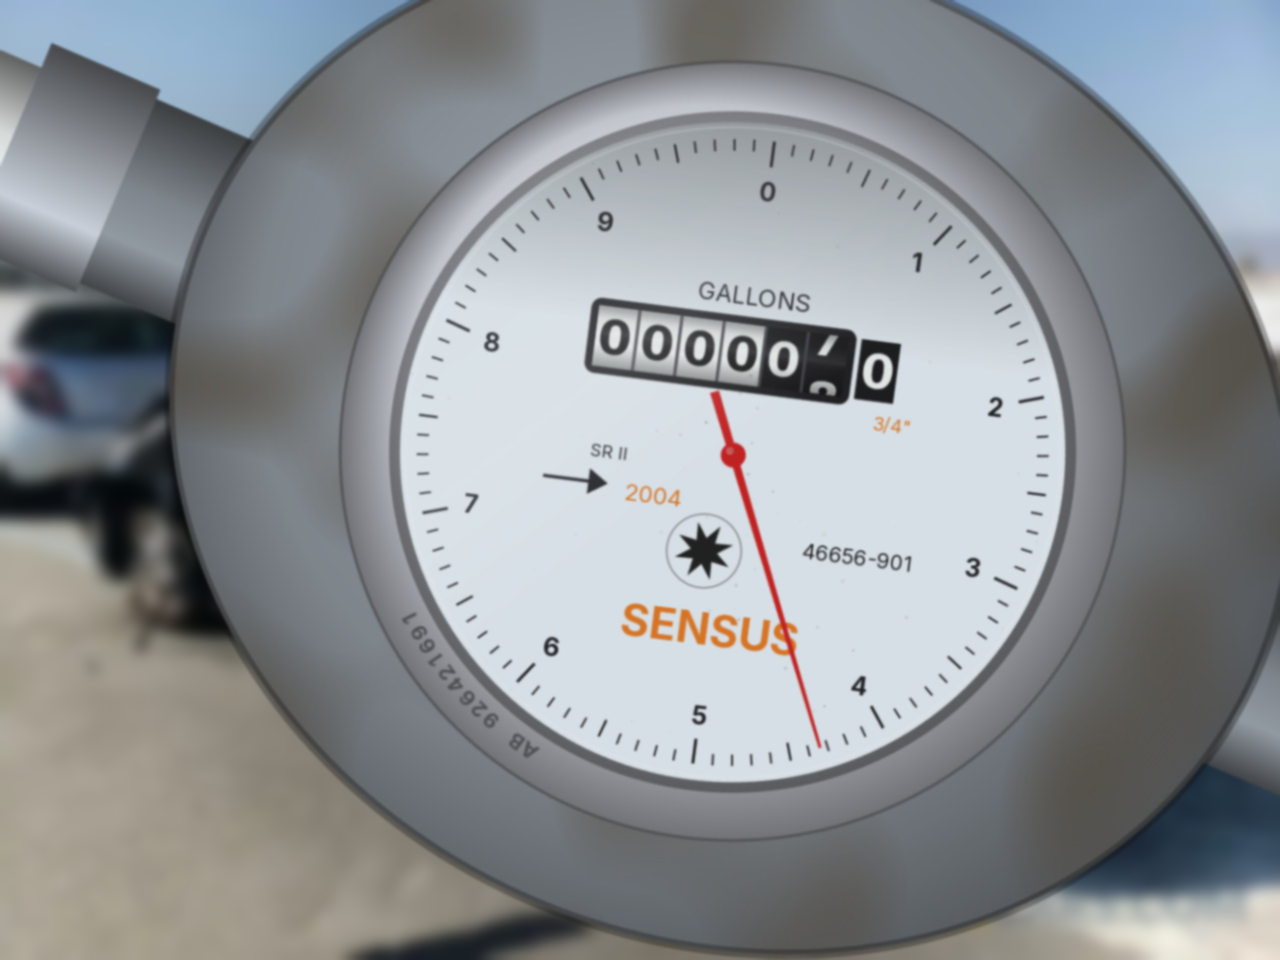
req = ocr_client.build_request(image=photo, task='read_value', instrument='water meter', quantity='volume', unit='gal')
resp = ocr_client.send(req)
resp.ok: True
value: 74.3 gal
